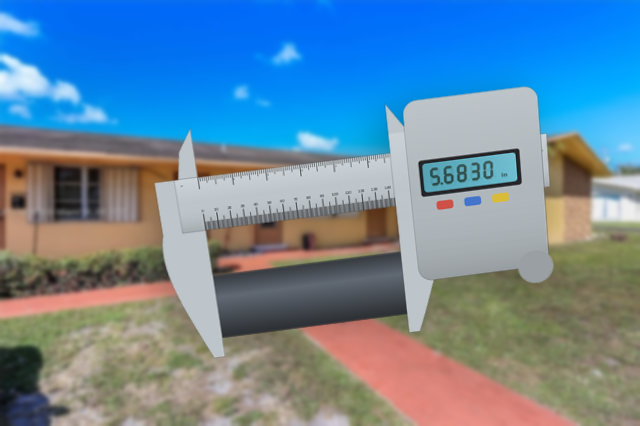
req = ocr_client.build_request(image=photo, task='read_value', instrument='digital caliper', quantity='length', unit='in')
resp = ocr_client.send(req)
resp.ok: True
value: 5.6830 in
